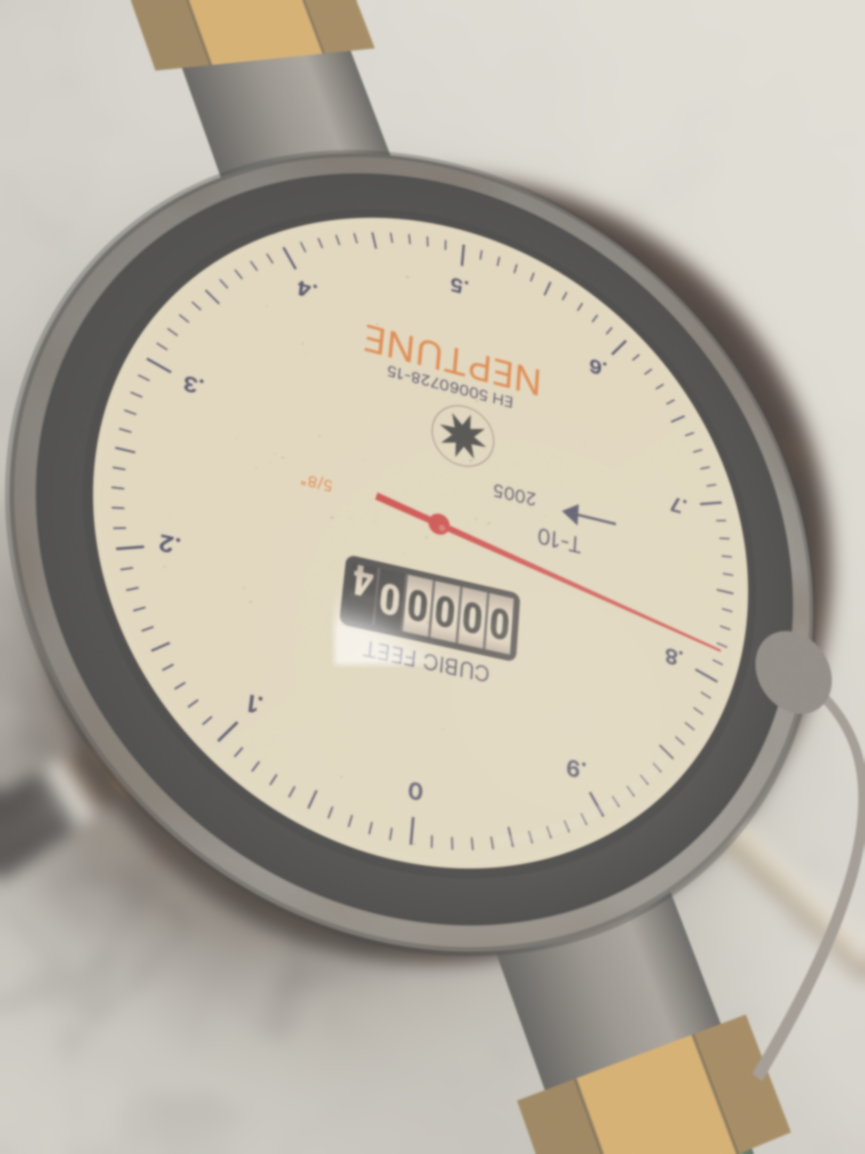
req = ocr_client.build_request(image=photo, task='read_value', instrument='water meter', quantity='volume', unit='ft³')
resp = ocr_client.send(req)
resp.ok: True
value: 3.78 ft³
